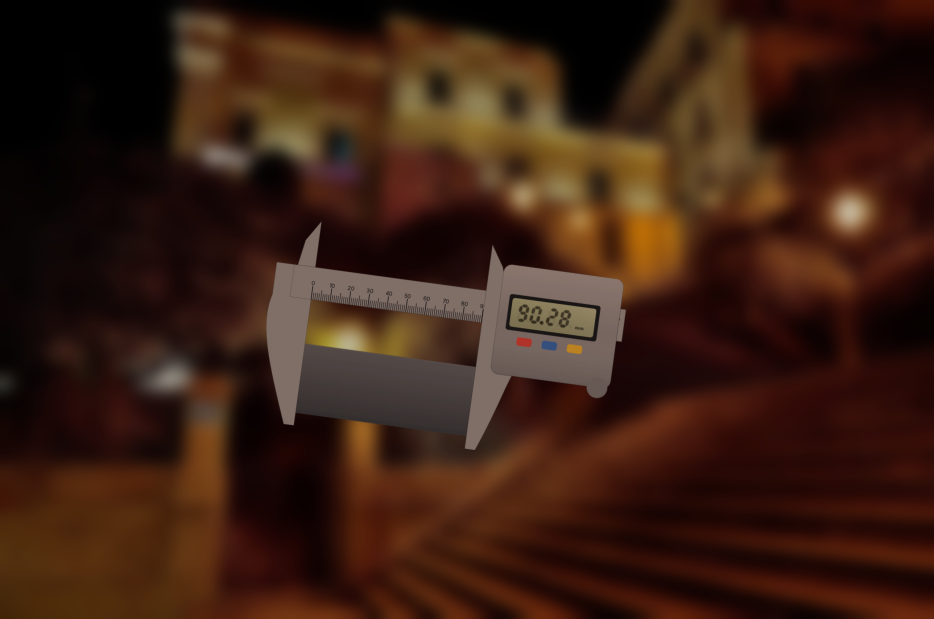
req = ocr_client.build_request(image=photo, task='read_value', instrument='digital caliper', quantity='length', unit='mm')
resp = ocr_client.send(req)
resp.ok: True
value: 90.28 mm
